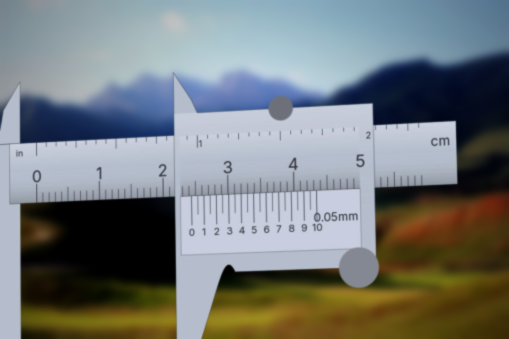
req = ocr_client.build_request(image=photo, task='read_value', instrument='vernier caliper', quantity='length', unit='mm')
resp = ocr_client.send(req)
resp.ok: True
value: 24.4 mm
